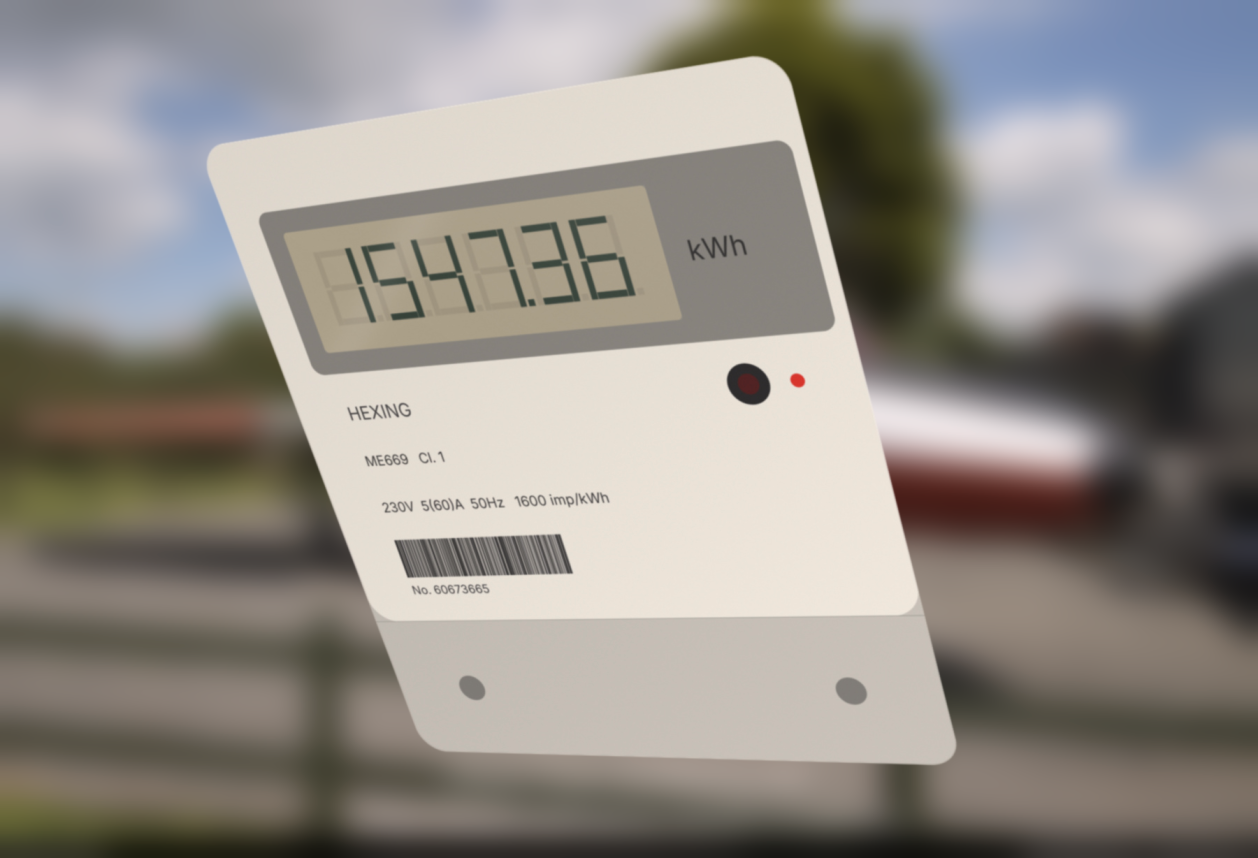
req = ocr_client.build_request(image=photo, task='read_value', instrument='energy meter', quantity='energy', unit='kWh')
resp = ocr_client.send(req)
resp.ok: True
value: 1547.36 kWh
